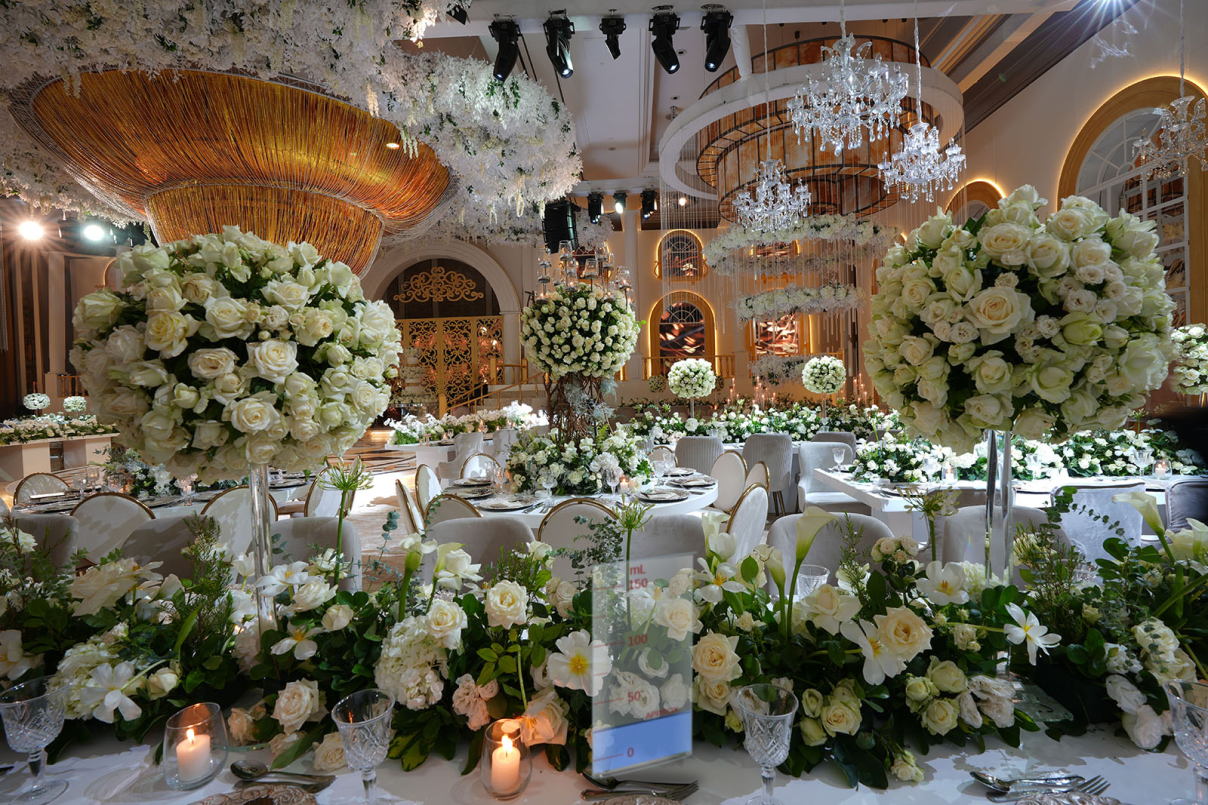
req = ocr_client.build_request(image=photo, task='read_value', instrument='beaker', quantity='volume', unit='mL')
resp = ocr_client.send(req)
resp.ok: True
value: 25 mL
